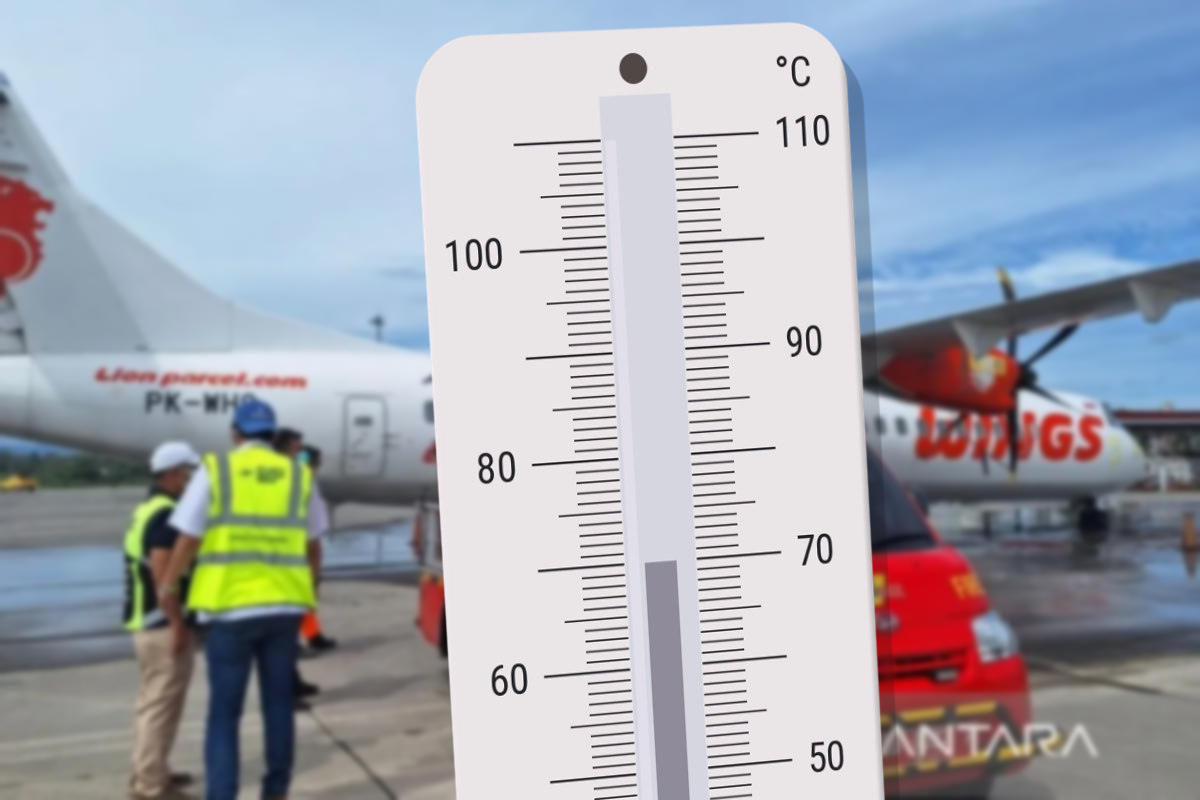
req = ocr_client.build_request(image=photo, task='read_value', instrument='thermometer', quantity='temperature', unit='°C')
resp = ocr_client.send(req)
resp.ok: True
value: 70 °C
